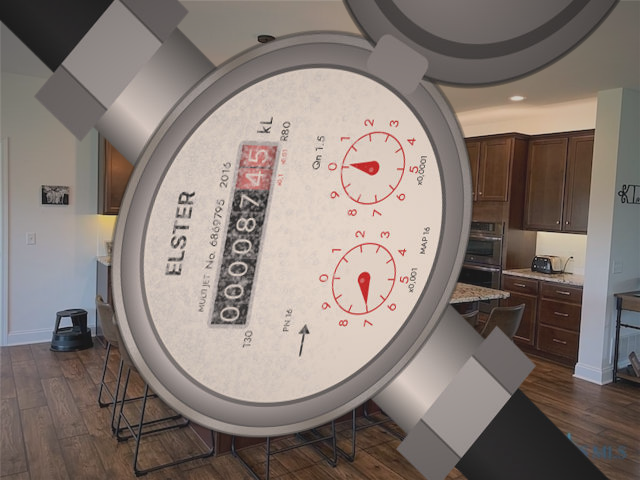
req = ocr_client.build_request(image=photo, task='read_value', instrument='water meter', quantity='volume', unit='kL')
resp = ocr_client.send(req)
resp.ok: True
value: 87.4570 kL
